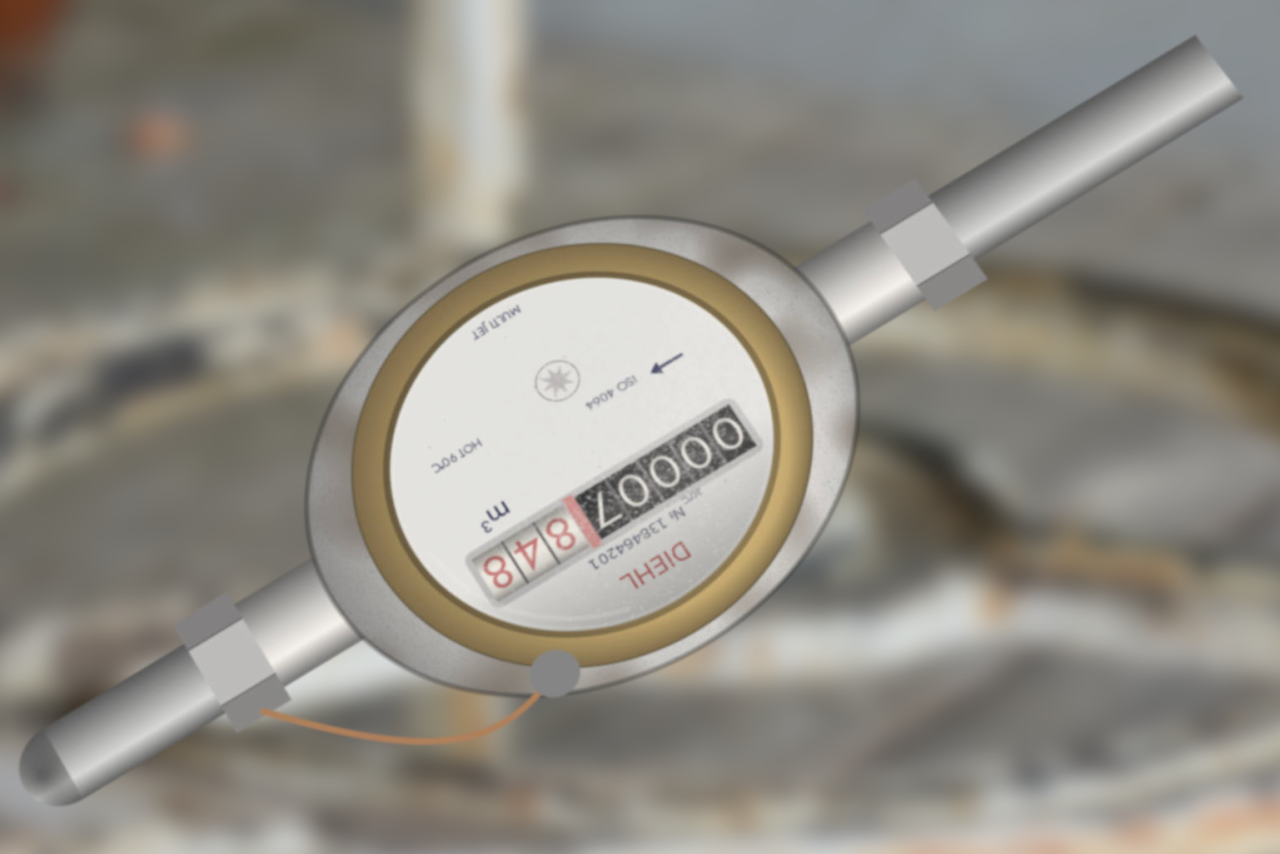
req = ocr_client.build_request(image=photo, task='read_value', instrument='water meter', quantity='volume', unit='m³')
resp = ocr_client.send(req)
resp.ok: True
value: 7.848 m³
